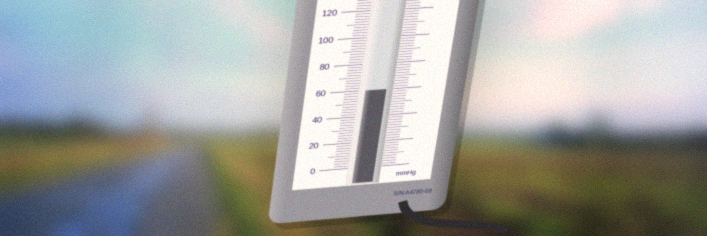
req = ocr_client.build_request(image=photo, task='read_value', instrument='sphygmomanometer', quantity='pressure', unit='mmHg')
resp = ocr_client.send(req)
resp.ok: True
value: 60 mmHg
